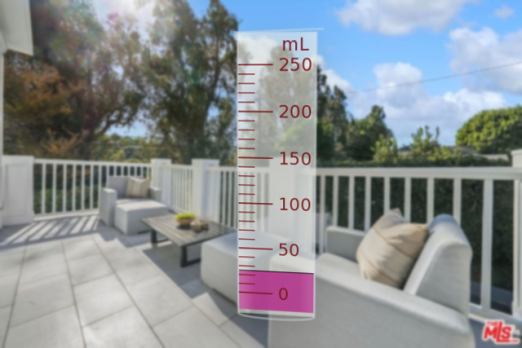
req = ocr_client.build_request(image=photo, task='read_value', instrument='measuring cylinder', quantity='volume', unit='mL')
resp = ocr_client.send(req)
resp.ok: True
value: 25 mL
